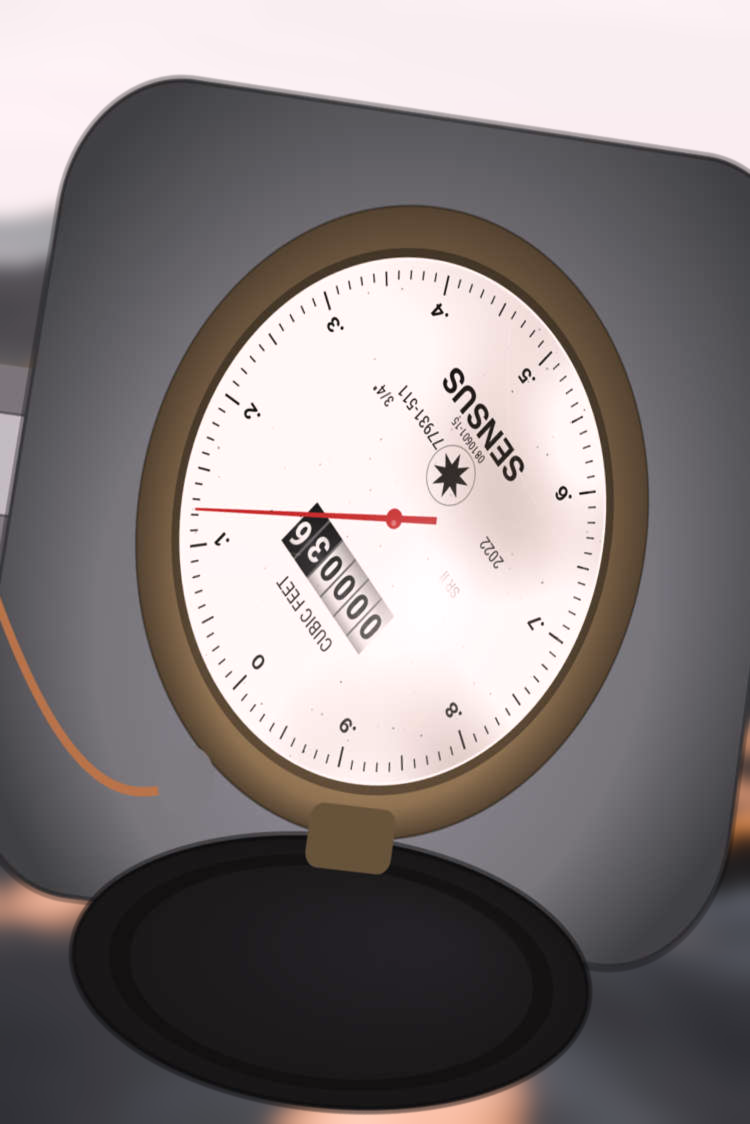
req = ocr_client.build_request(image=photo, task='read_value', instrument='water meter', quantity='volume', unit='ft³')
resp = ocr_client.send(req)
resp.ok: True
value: 36.12 ft³
